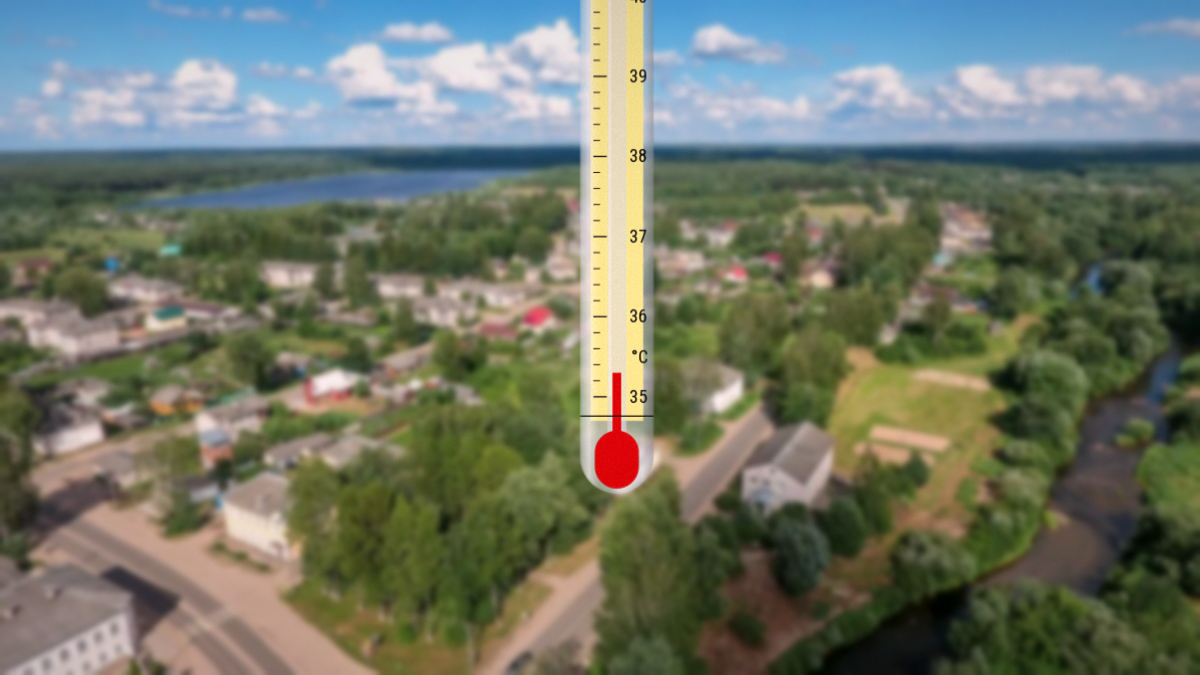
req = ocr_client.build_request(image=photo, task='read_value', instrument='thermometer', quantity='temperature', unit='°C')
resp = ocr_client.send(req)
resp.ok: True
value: 35.3 °C
